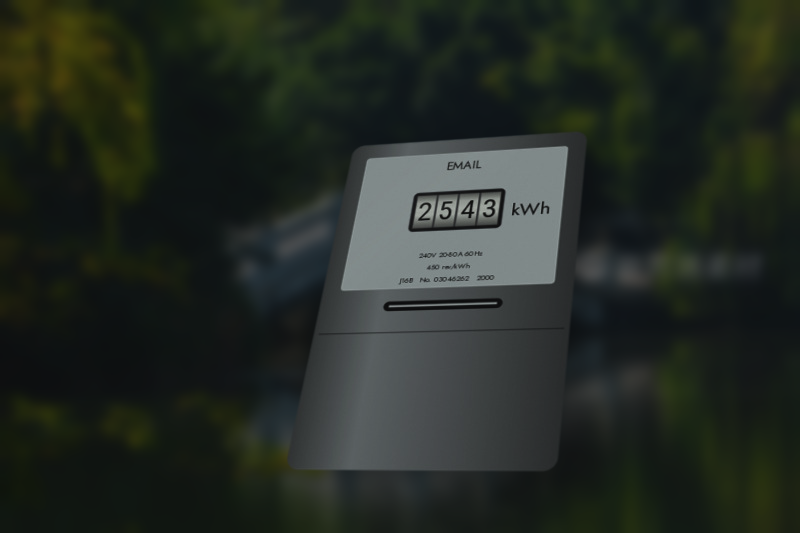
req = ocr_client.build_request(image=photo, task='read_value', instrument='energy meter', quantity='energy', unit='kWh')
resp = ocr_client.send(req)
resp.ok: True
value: 2543 kWh
